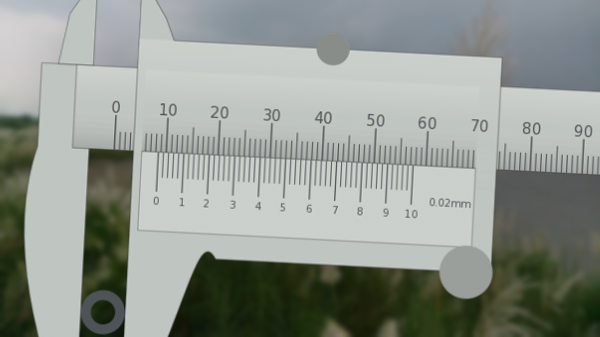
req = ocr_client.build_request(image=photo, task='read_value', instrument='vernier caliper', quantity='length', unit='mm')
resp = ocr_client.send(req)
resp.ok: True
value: 8.5 mm
